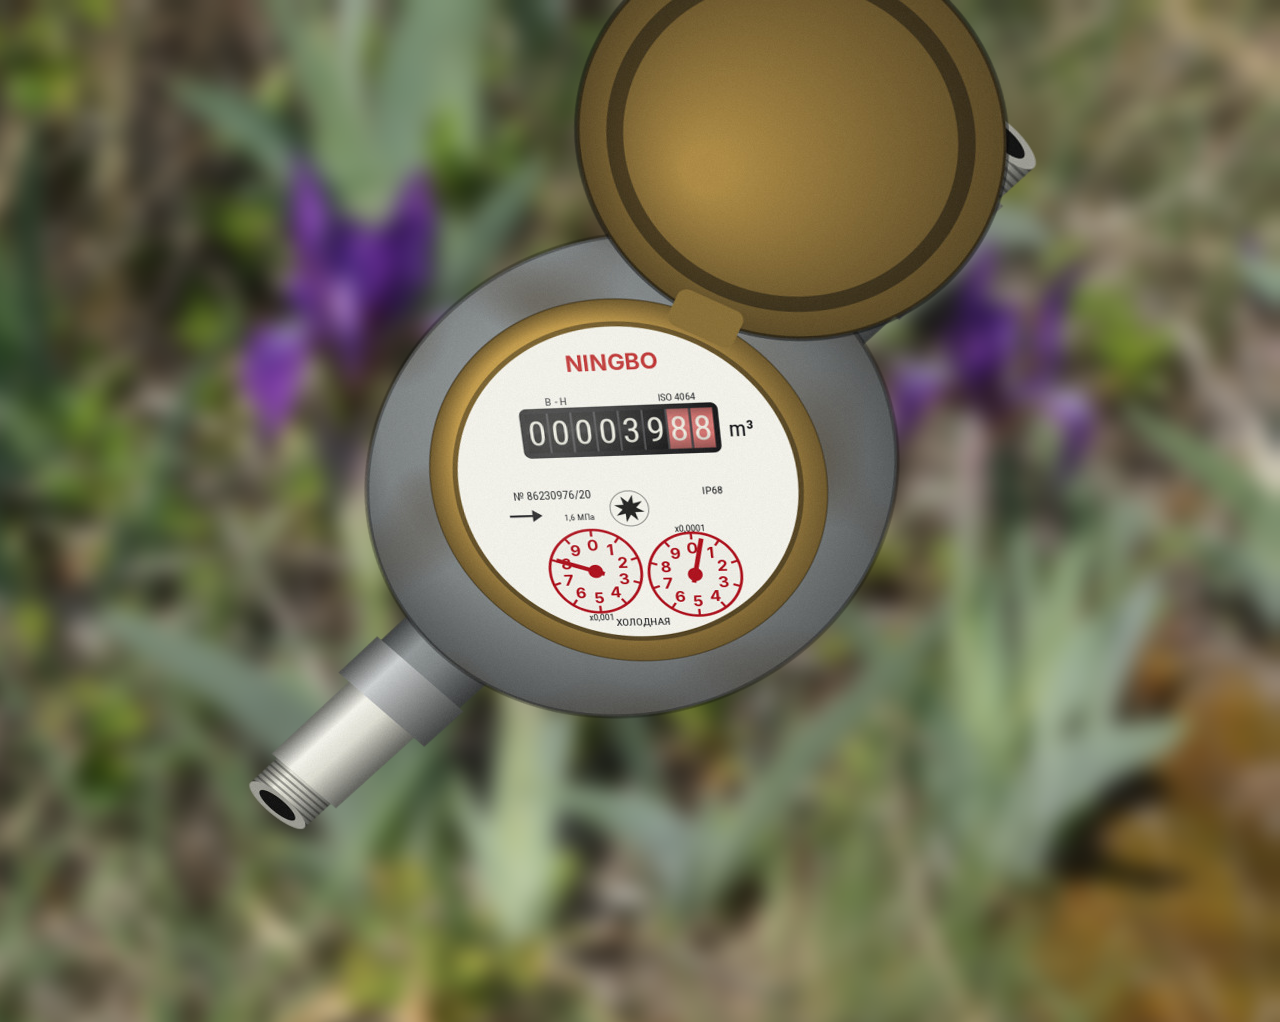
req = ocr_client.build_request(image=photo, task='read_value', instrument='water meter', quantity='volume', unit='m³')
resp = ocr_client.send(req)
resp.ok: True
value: 39.8880 m³
